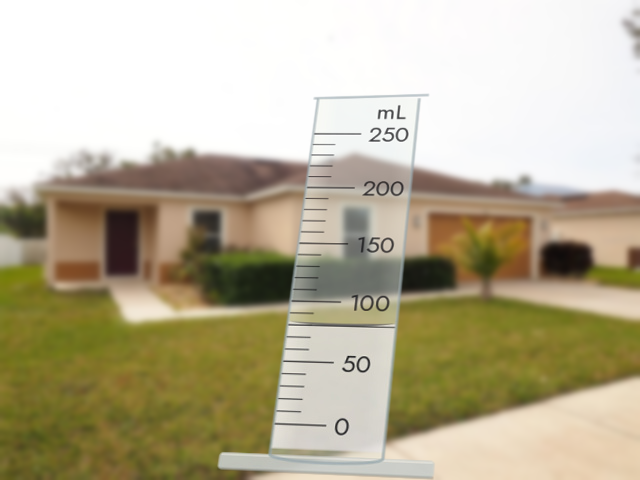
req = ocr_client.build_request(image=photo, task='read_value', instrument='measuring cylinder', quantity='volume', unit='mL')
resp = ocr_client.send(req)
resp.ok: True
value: 80 mL
